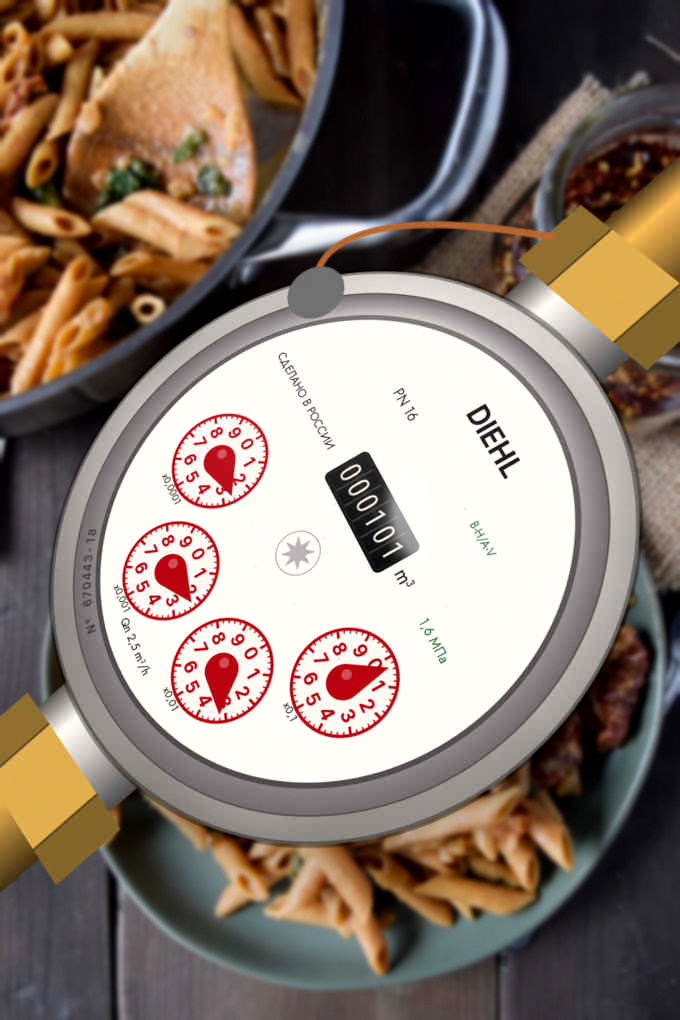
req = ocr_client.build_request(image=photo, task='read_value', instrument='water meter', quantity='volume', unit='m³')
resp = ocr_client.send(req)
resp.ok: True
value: 101.0322 m³
